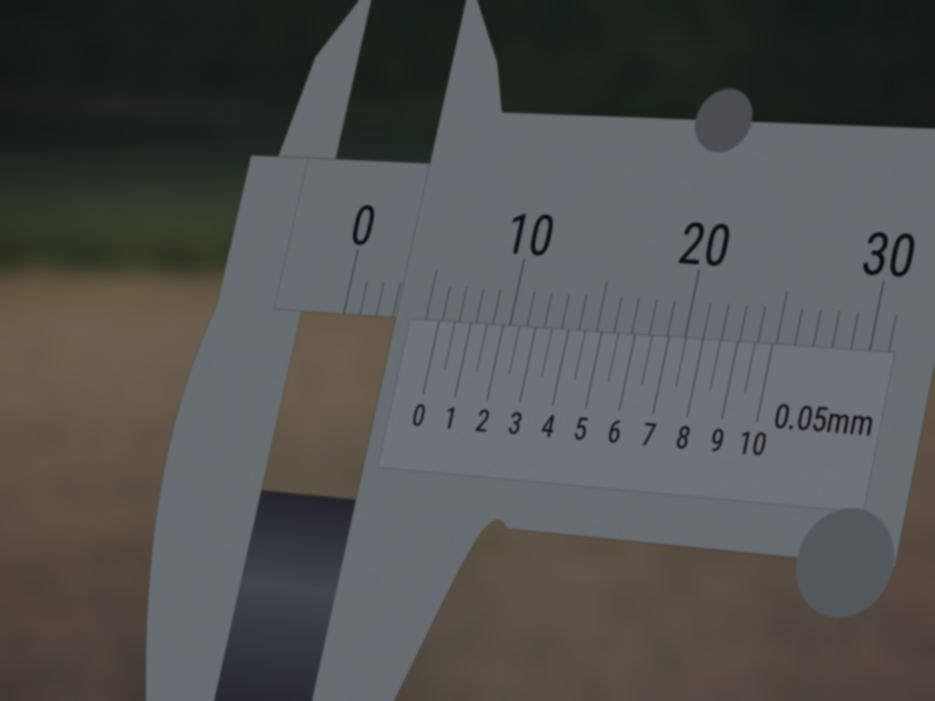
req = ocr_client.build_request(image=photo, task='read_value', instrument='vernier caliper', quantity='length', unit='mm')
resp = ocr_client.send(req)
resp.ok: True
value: 5.8 mm
